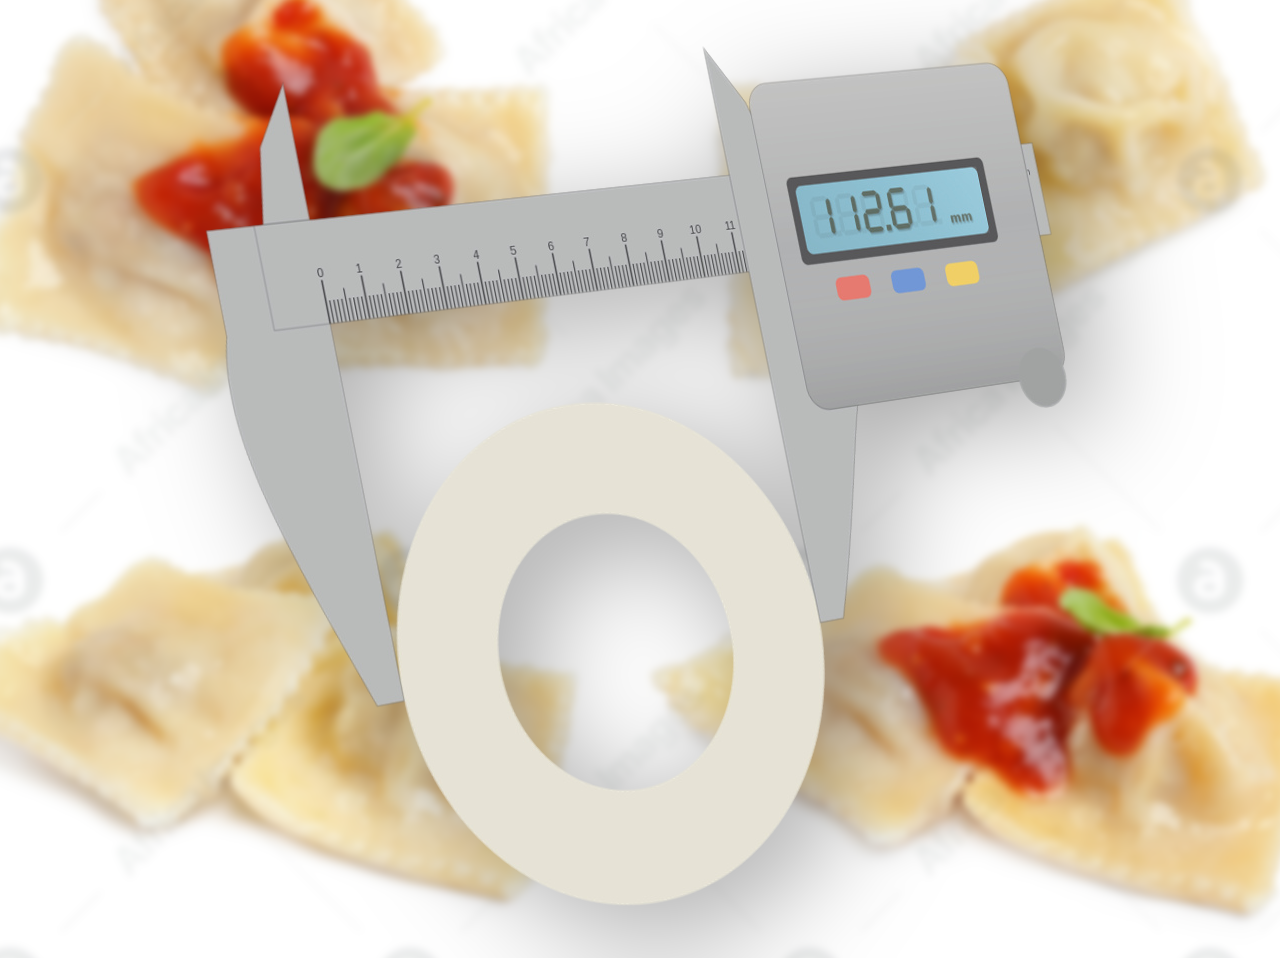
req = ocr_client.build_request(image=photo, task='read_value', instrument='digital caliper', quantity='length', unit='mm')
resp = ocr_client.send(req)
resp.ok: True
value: 112.61 mm
